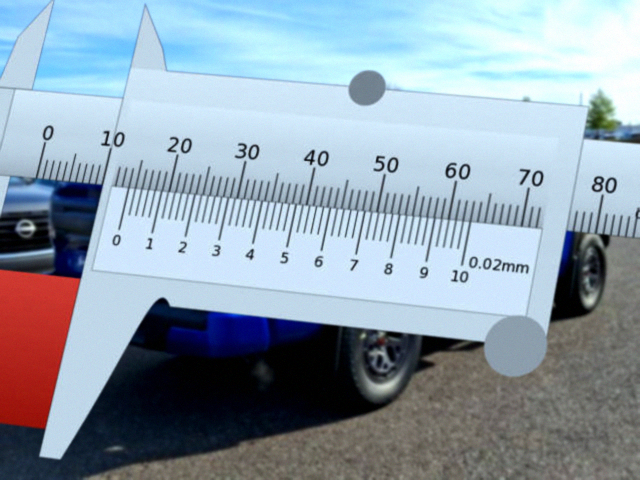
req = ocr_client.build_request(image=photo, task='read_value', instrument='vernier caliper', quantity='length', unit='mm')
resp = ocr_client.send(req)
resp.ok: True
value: 14.0 mm
